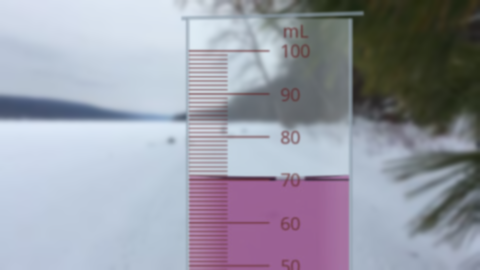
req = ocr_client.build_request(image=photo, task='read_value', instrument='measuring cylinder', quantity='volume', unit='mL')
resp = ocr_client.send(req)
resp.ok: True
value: 70 mL
